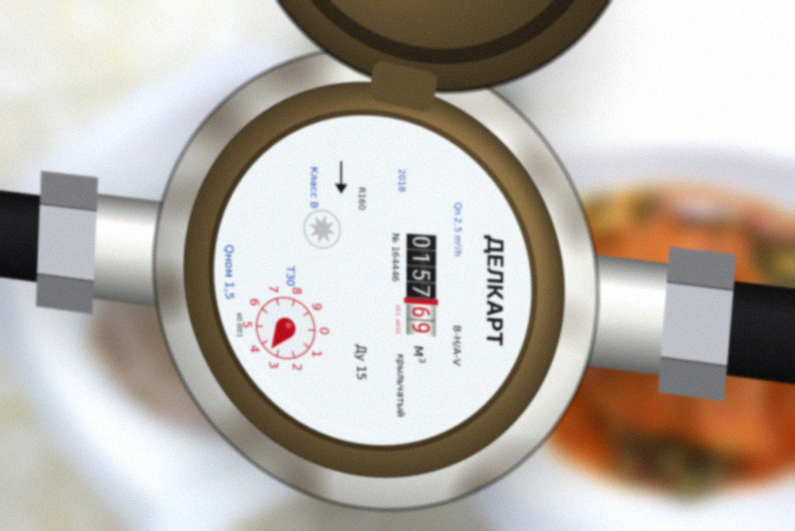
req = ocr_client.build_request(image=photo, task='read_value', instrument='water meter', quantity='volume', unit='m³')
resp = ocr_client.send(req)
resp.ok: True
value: 157.693 m³
